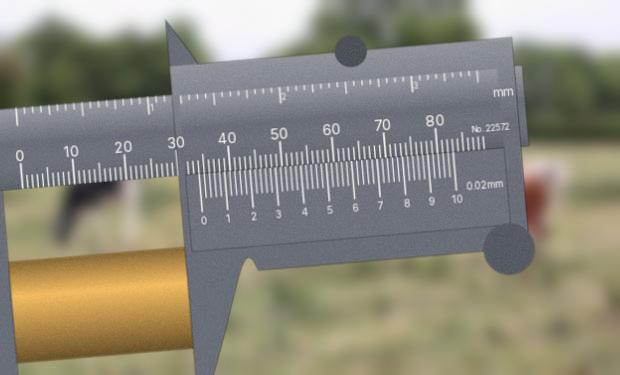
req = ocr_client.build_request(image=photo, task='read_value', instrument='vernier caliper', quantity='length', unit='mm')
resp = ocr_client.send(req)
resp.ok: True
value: 34.0 mm
